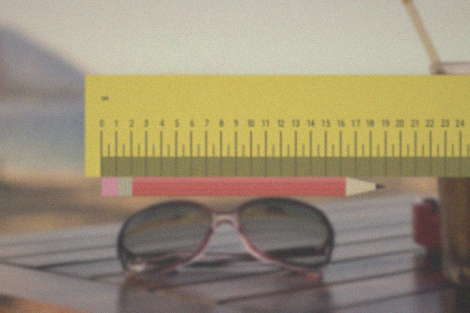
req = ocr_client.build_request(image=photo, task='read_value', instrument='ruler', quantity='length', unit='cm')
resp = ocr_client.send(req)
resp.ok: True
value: 19 cm
